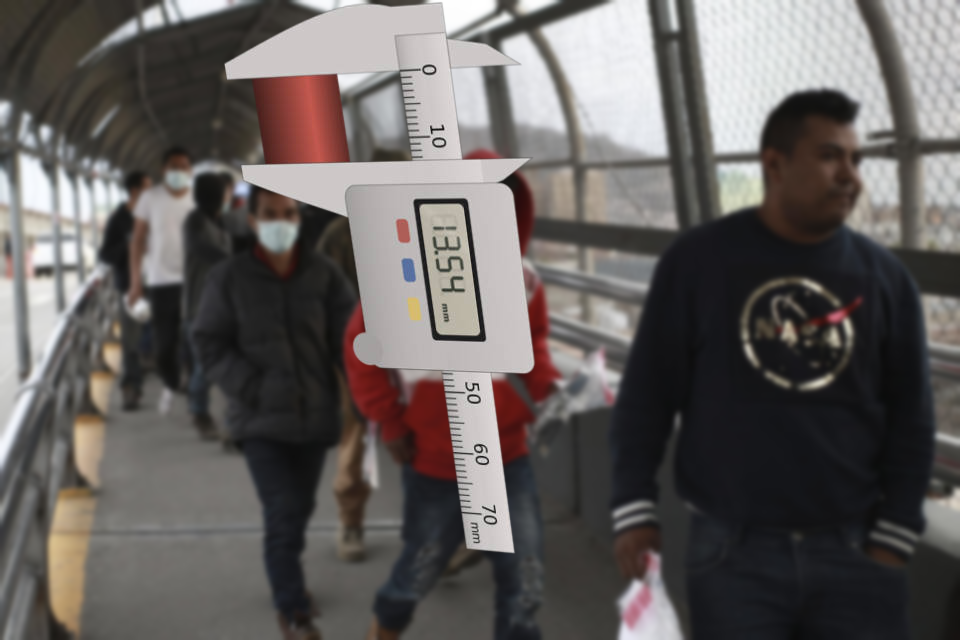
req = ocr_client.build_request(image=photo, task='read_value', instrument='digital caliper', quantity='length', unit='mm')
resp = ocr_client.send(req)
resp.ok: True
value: 13.54 mm
